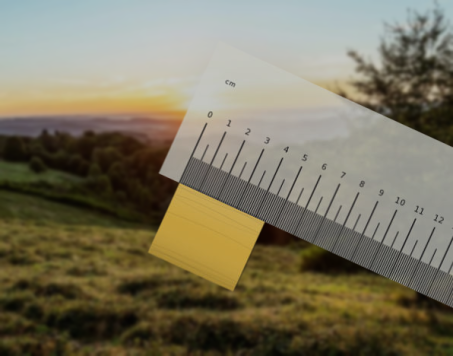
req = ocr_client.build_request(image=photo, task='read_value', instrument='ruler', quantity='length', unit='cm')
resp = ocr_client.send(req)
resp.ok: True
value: 4.5 cm
